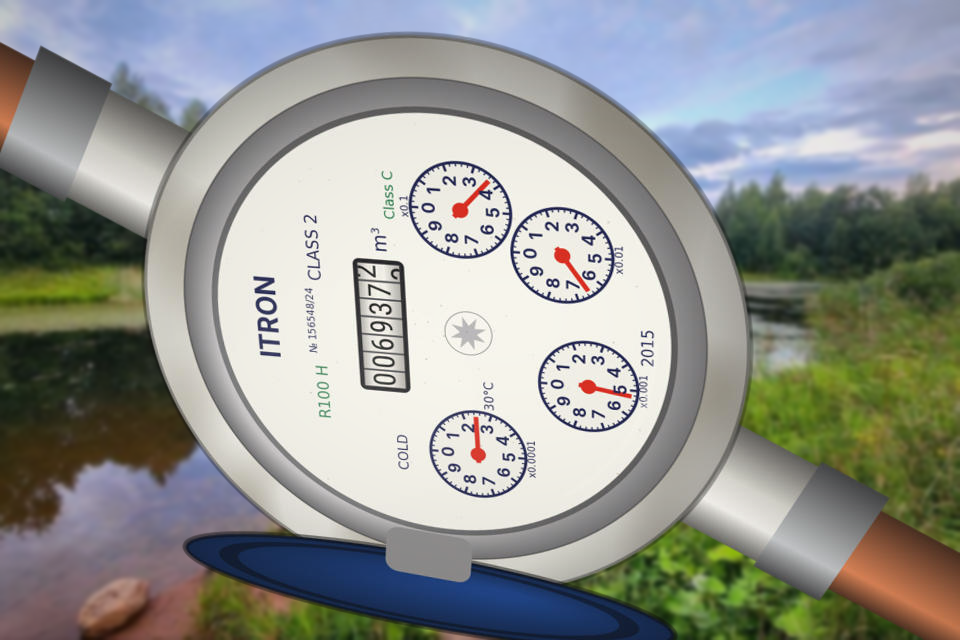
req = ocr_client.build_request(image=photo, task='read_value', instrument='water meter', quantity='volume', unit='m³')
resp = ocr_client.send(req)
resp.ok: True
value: 69372.3652 m³
